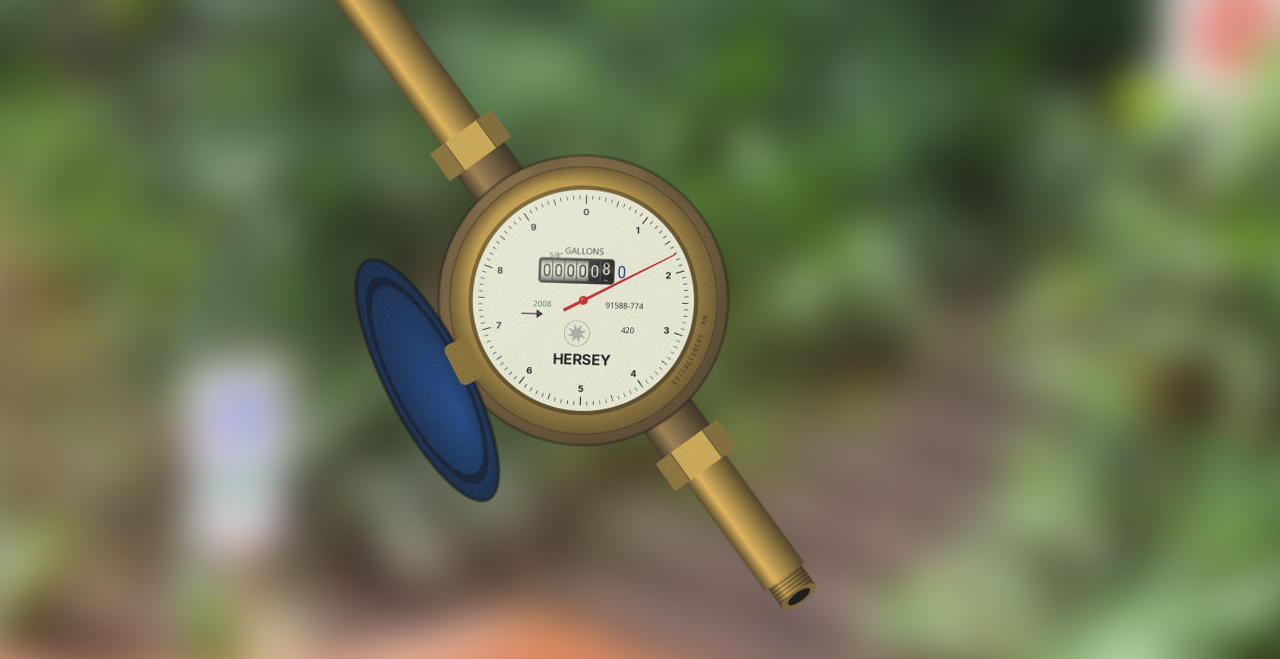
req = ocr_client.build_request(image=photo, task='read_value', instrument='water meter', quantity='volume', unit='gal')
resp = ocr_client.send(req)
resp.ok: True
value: 81.7 gal
